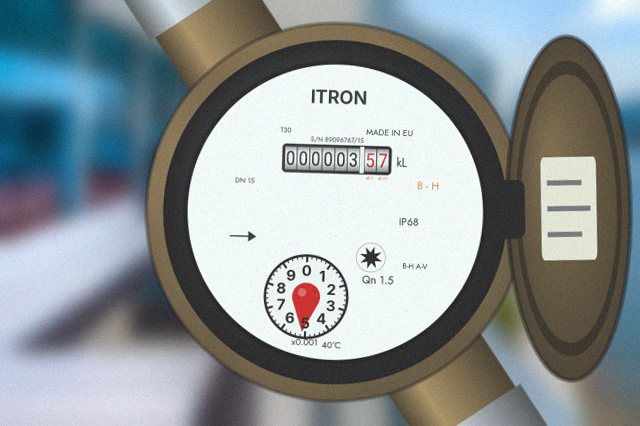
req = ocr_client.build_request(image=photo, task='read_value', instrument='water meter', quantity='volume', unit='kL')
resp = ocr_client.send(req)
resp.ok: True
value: 3.575 kL
